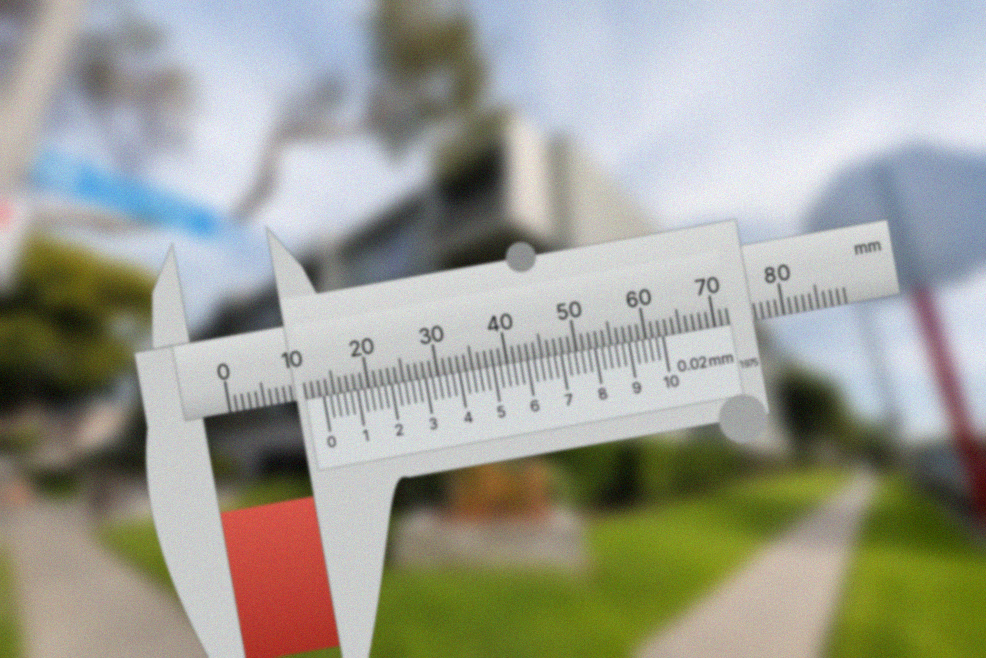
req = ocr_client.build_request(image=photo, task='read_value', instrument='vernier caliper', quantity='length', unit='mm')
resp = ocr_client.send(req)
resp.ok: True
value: 13.5 mm
